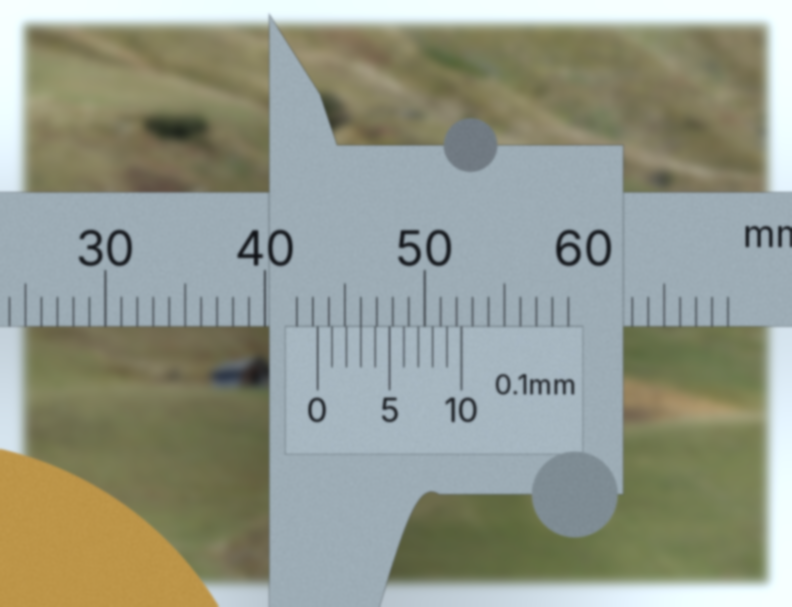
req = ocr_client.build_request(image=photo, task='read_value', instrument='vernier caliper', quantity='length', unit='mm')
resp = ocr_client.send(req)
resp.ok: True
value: 43.3 mm
